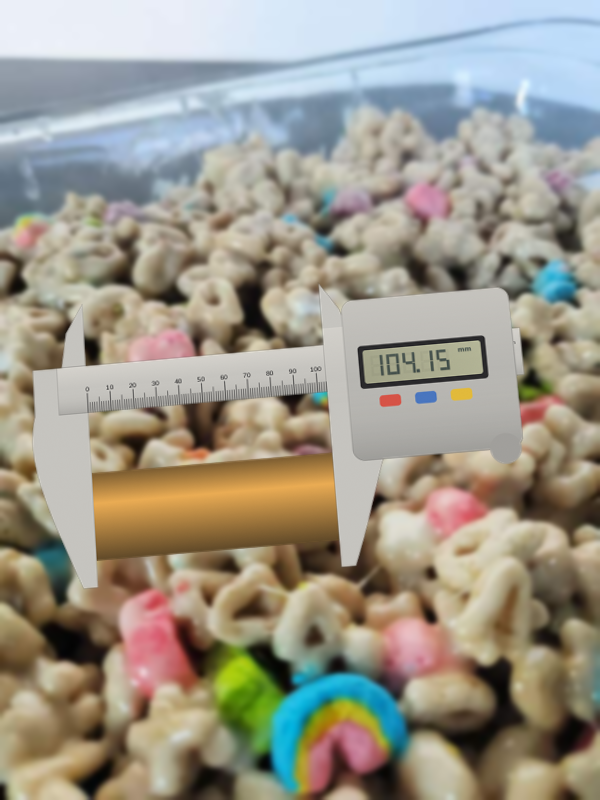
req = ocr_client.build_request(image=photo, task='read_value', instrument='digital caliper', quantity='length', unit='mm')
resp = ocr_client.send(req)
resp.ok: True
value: 104.15 mm
